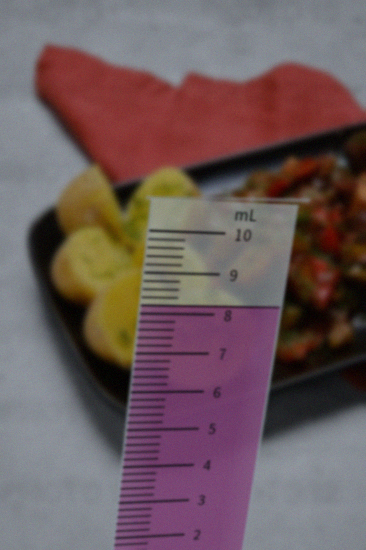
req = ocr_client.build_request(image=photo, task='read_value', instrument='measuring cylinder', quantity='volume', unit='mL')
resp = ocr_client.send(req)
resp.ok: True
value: 8.2 mL
